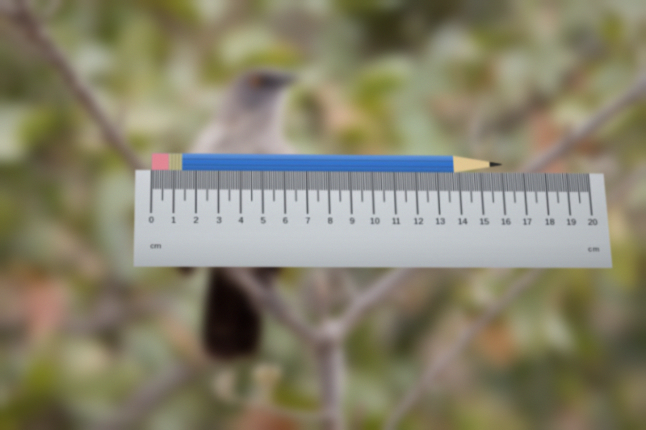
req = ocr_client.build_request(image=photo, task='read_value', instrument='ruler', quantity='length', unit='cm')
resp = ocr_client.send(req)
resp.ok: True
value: 16 cm
